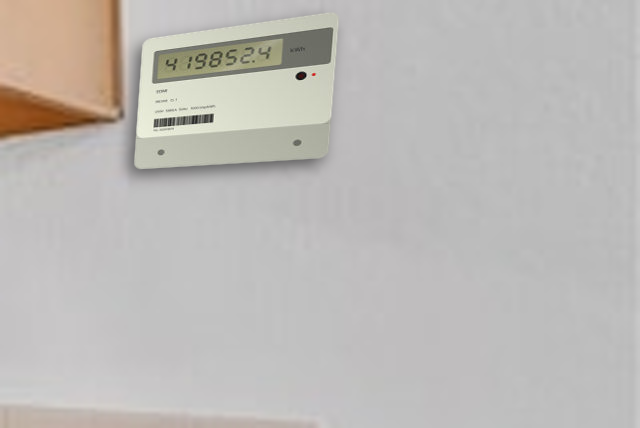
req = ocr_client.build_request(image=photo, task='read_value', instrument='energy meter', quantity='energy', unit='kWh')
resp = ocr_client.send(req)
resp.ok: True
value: 419852.4 kWh
